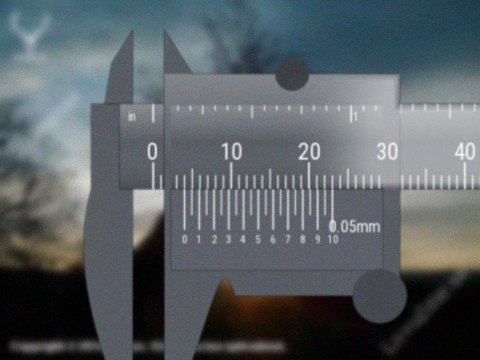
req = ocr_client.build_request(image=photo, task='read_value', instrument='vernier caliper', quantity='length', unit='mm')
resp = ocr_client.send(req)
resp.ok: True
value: 4.0 mm
